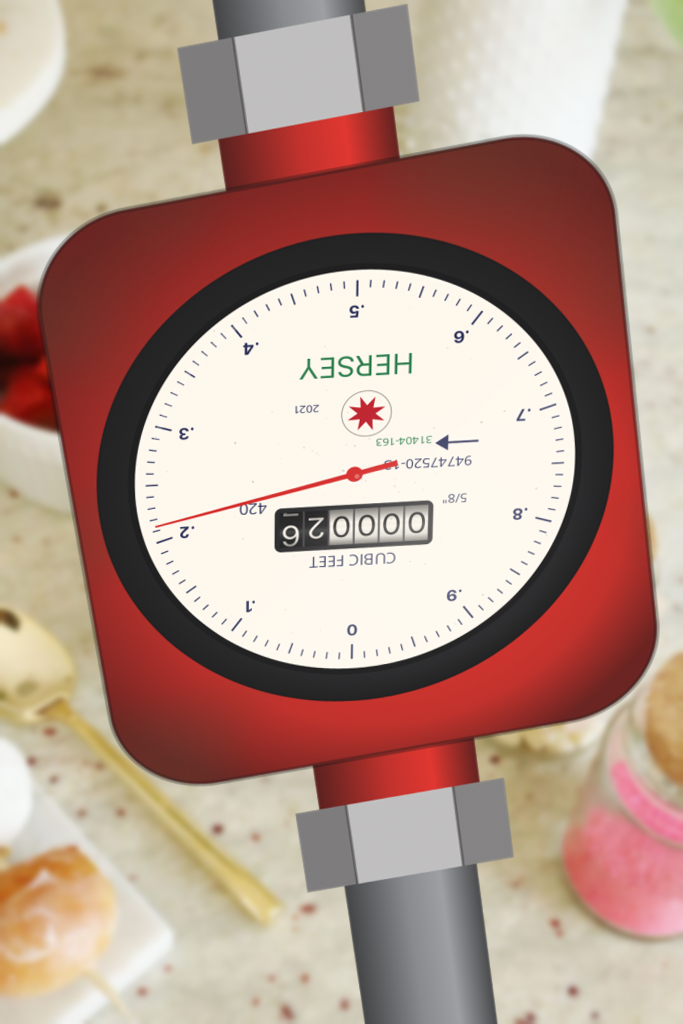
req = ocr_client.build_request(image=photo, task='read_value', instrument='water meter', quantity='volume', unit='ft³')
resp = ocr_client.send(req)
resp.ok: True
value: 26.21 ft³
